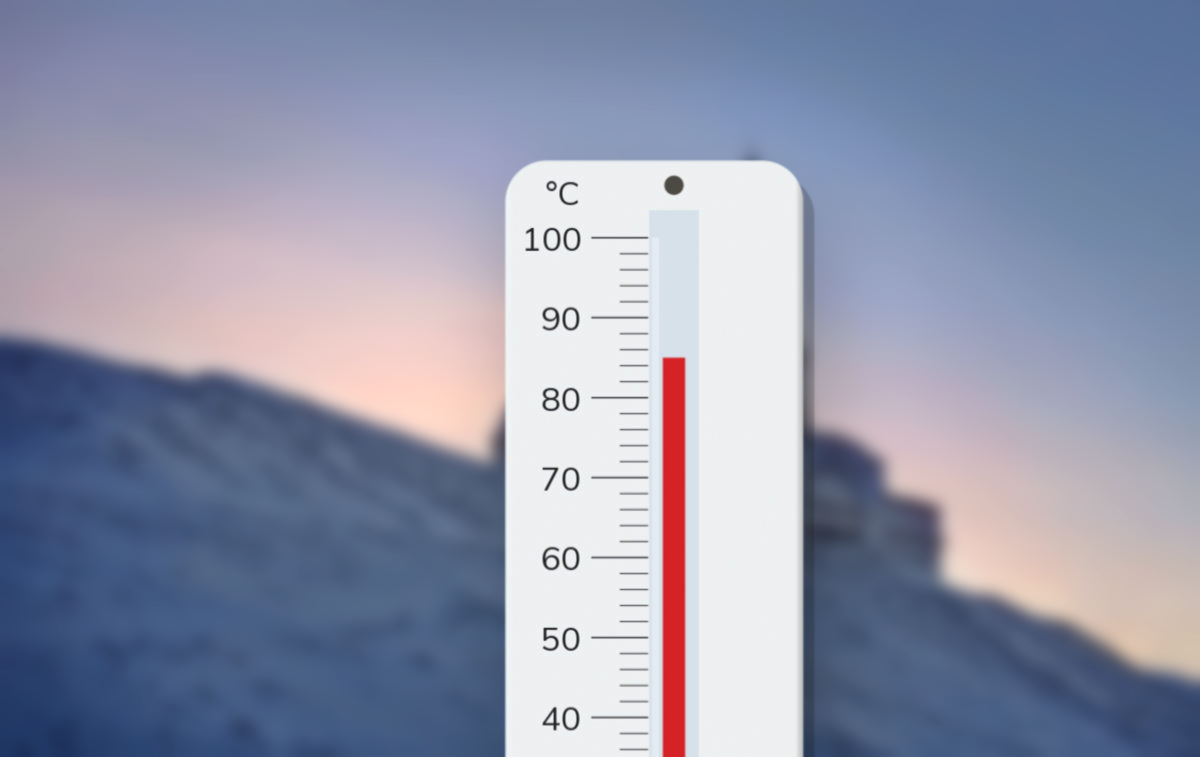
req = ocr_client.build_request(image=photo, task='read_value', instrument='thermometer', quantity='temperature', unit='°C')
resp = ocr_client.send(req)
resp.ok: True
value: 85 °C
